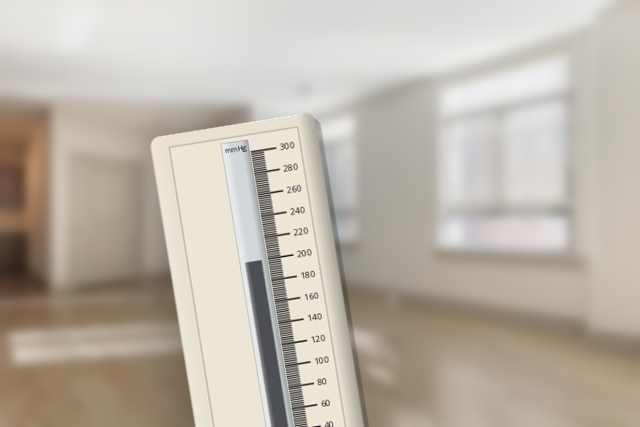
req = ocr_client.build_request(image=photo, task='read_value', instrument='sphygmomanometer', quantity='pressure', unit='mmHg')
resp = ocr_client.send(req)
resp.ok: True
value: 200 mmHg
